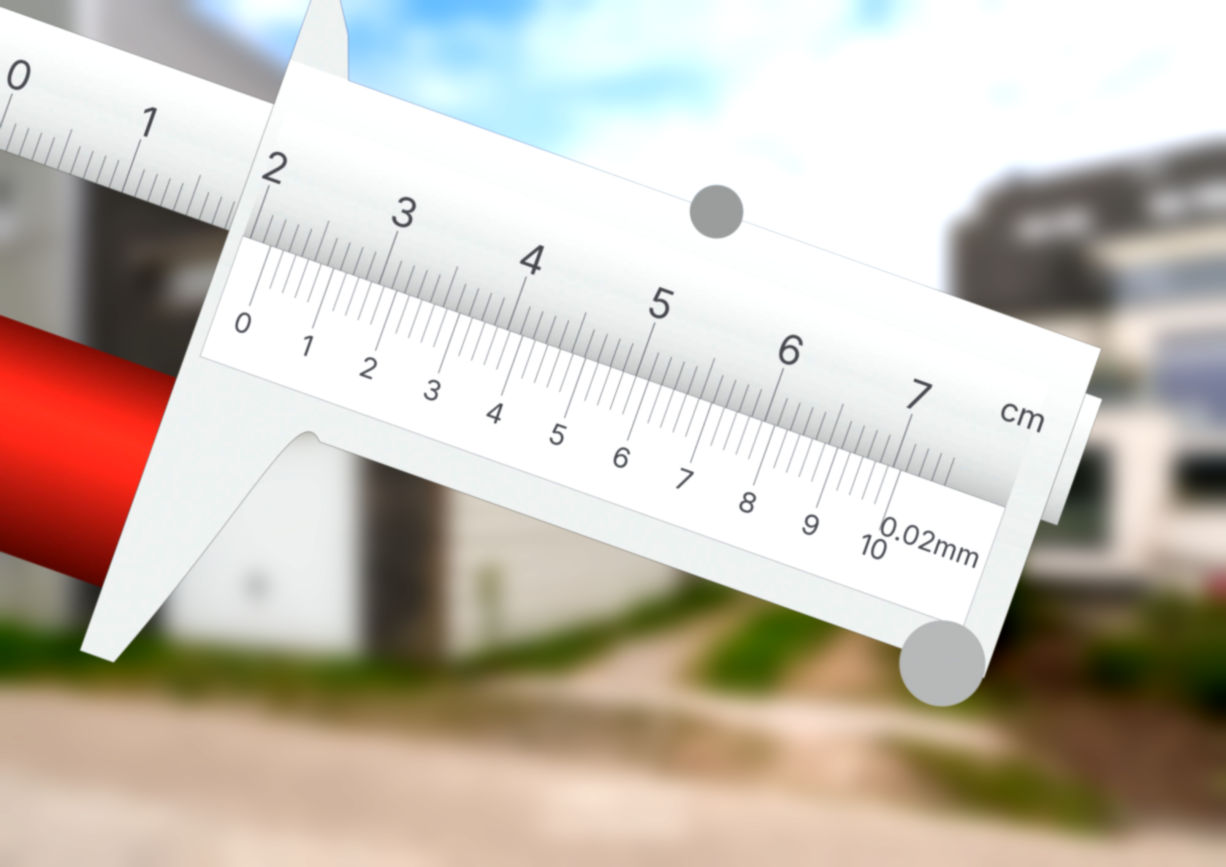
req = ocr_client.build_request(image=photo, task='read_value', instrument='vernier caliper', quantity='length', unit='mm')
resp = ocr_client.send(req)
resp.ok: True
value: 21.6 mm
